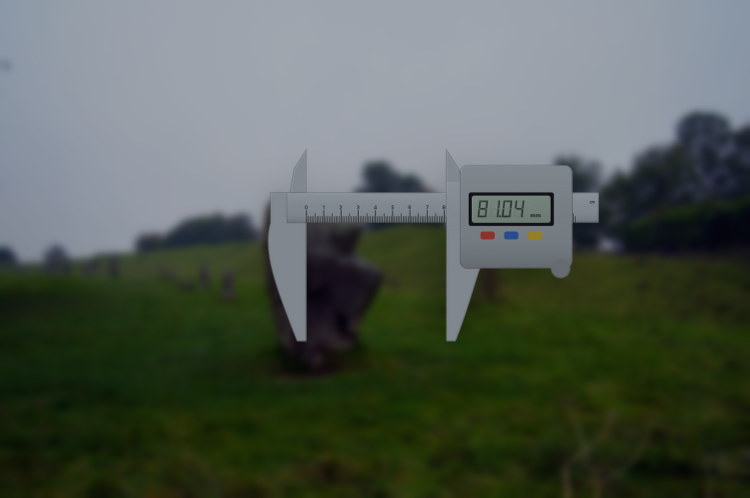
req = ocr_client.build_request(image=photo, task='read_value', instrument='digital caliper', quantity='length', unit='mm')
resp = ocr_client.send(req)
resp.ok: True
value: 81.04 mm
